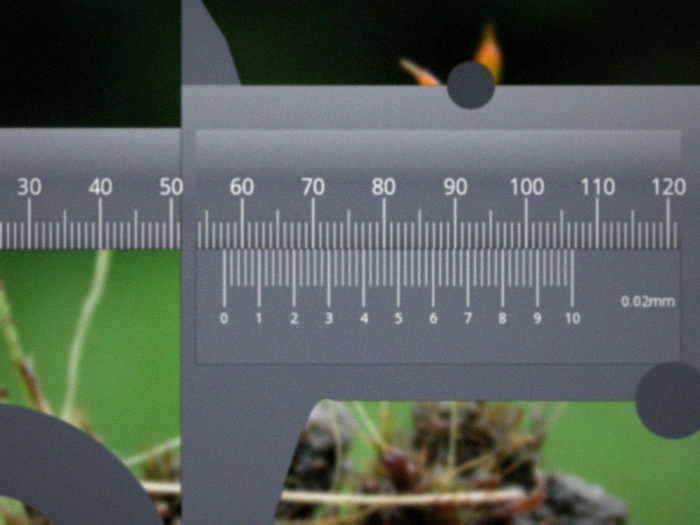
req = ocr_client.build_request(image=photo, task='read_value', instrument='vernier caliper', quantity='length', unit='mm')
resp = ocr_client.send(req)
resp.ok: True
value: 57.5 mm
